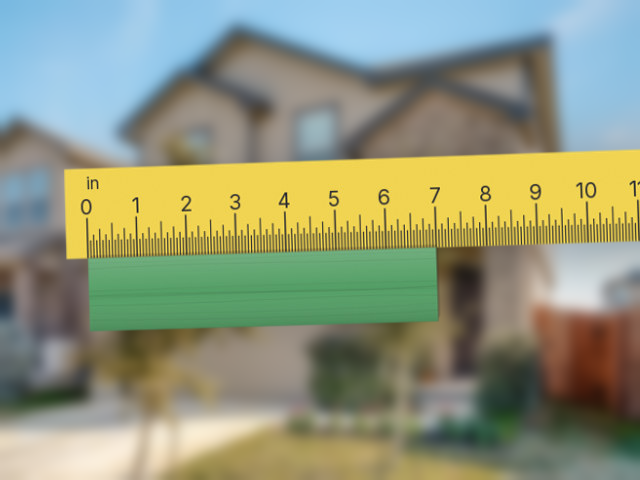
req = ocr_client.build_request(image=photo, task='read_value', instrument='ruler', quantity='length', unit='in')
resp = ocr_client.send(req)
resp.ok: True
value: 7 in
